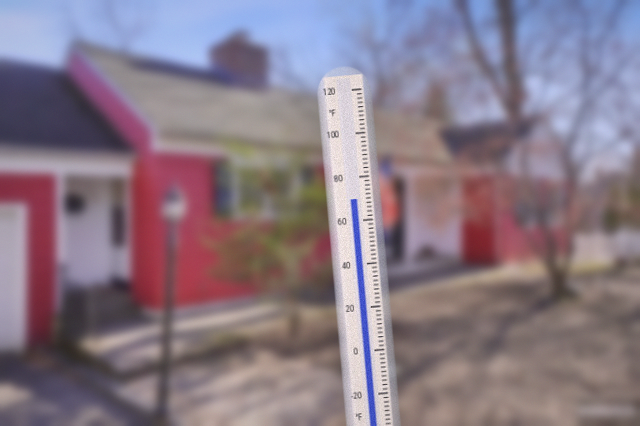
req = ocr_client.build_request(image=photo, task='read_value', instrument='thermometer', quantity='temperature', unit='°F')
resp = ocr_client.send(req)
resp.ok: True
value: 70 °F
